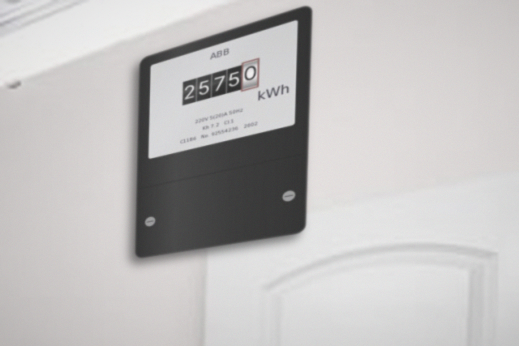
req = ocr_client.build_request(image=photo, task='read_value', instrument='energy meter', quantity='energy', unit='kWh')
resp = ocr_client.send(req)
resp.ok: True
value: 2575.0 kWh
